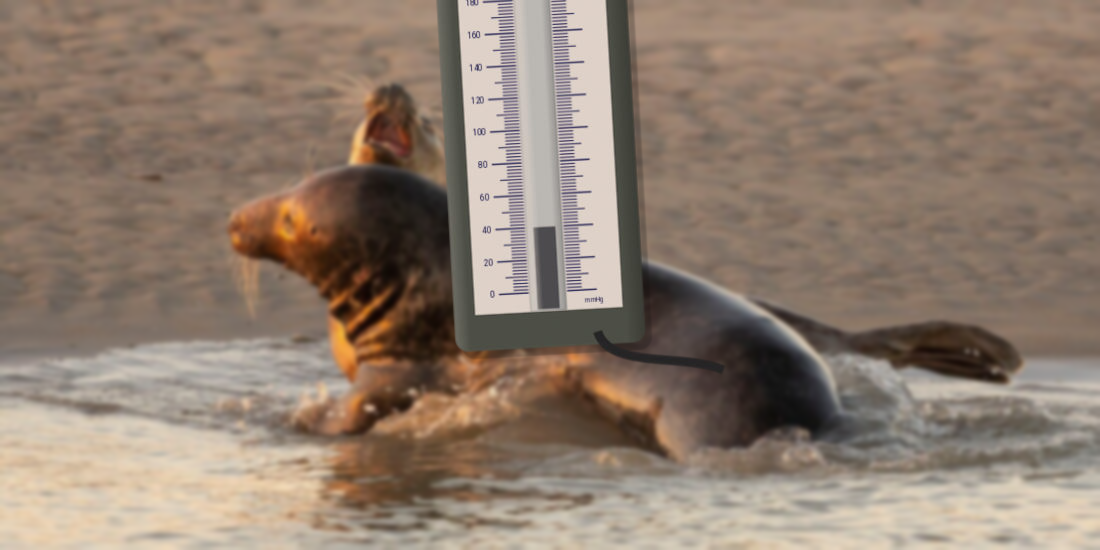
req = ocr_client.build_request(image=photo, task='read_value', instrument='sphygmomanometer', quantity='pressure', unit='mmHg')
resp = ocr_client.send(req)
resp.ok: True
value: 40 mmHg
